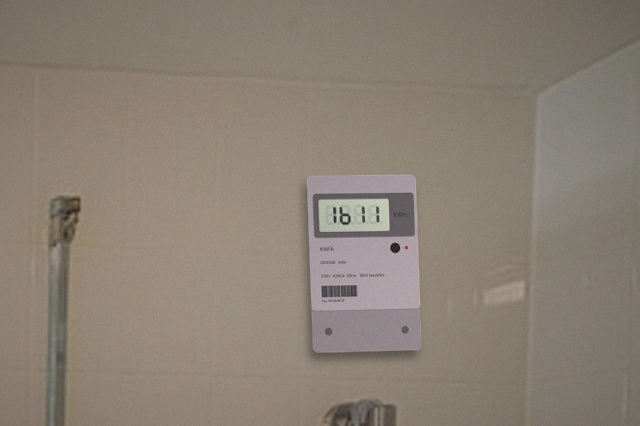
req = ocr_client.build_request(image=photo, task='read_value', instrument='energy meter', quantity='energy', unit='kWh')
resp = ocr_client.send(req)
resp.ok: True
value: 1611 kWh
